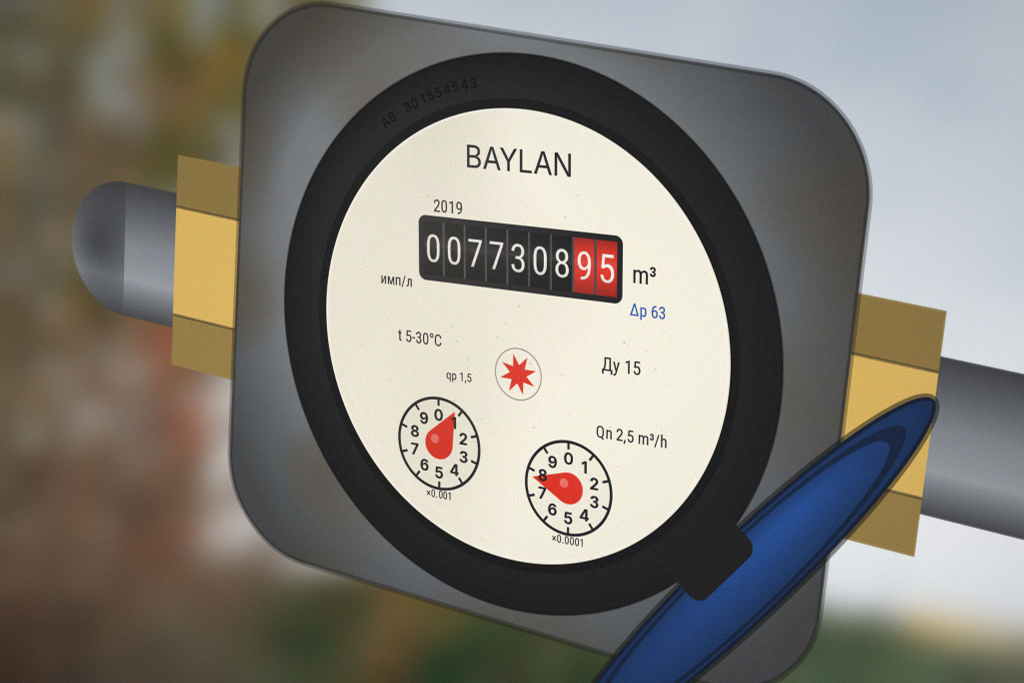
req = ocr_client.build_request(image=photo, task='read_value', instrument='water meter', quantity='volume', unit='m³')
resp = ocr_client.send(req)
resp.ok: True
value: 77308.9507 m³
